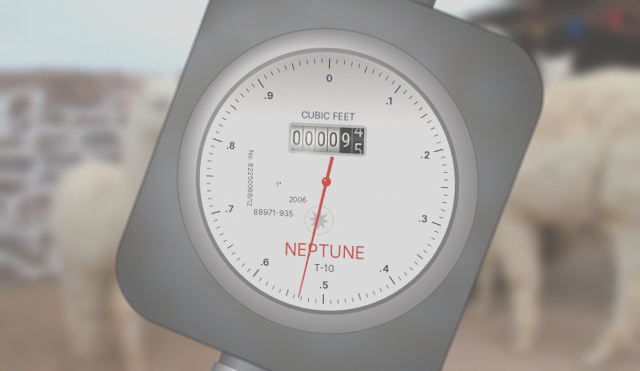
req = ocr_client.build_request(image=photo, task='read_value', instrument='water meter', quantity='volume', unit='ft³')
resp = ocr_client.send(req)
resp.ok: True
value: 94.53 ft³
